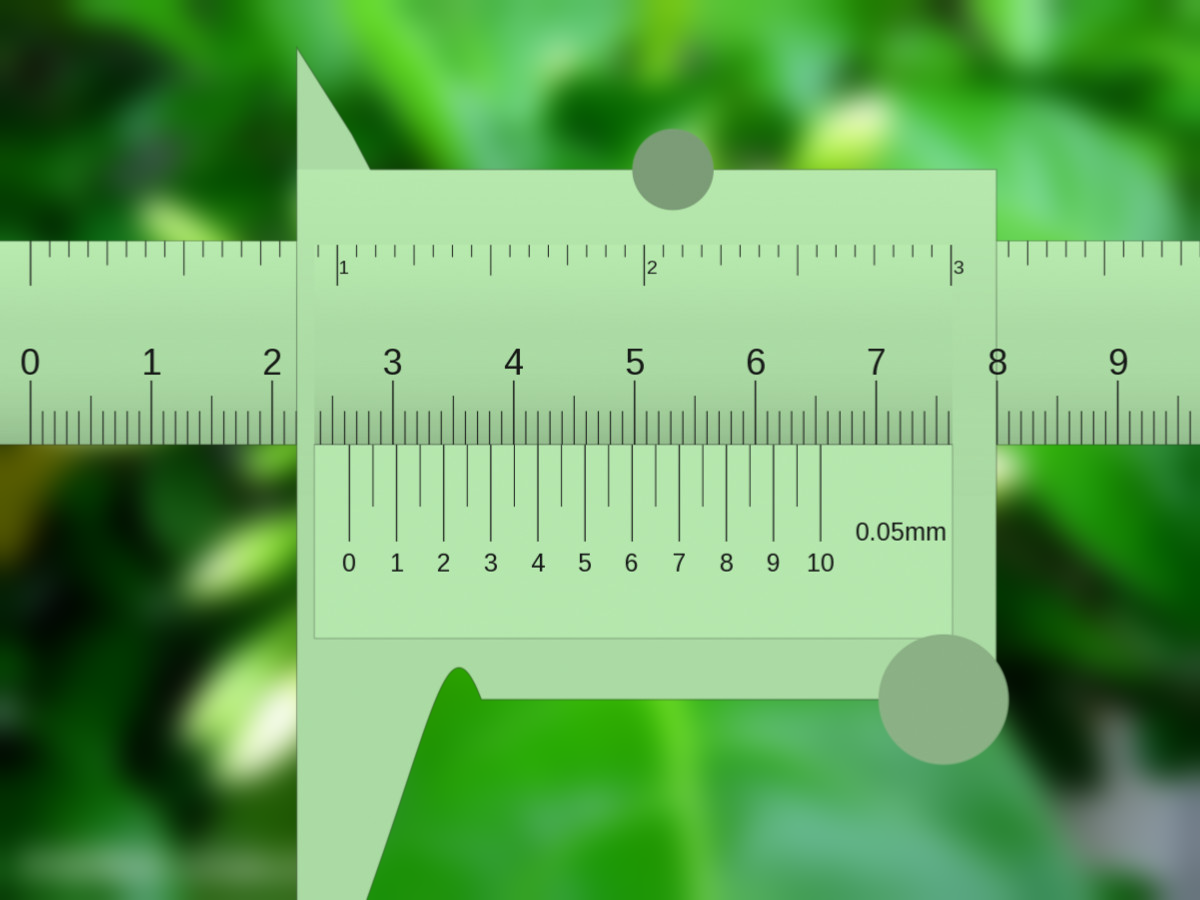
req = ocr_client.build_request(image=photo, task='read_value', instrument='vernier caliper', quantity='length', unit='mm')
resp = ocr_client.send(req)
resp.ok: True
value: 26.4 mm
